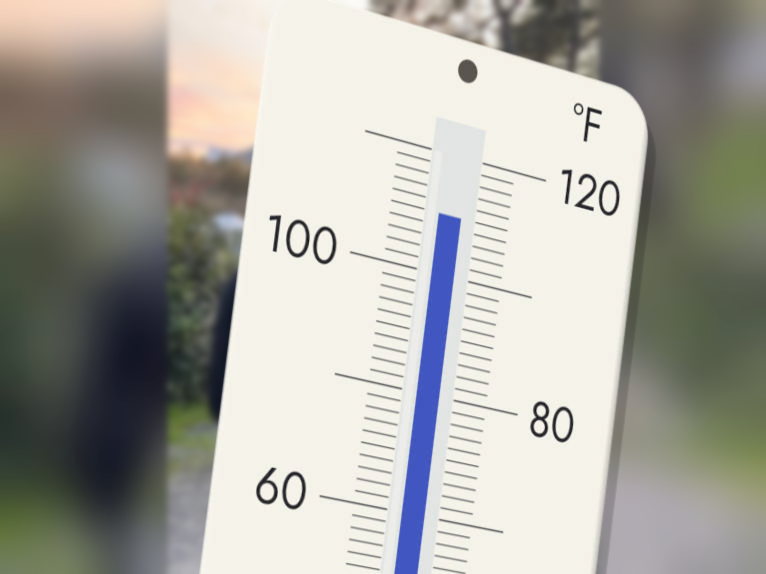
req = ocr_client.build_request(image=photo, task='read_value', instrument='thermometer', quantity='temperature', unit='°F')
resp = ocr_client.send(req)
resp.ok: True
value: 110 °F
